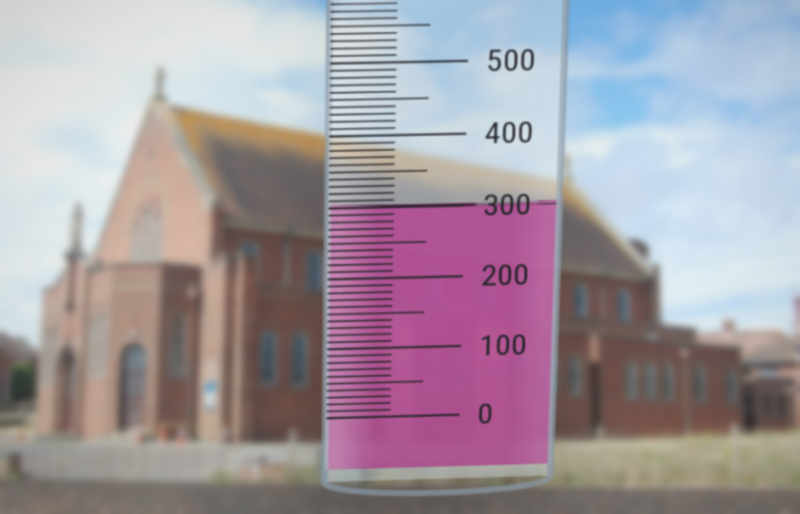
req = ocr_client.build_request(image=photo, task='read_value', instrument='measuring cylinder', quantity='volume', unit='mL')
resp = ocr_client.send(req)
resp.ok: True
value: 300 mL
